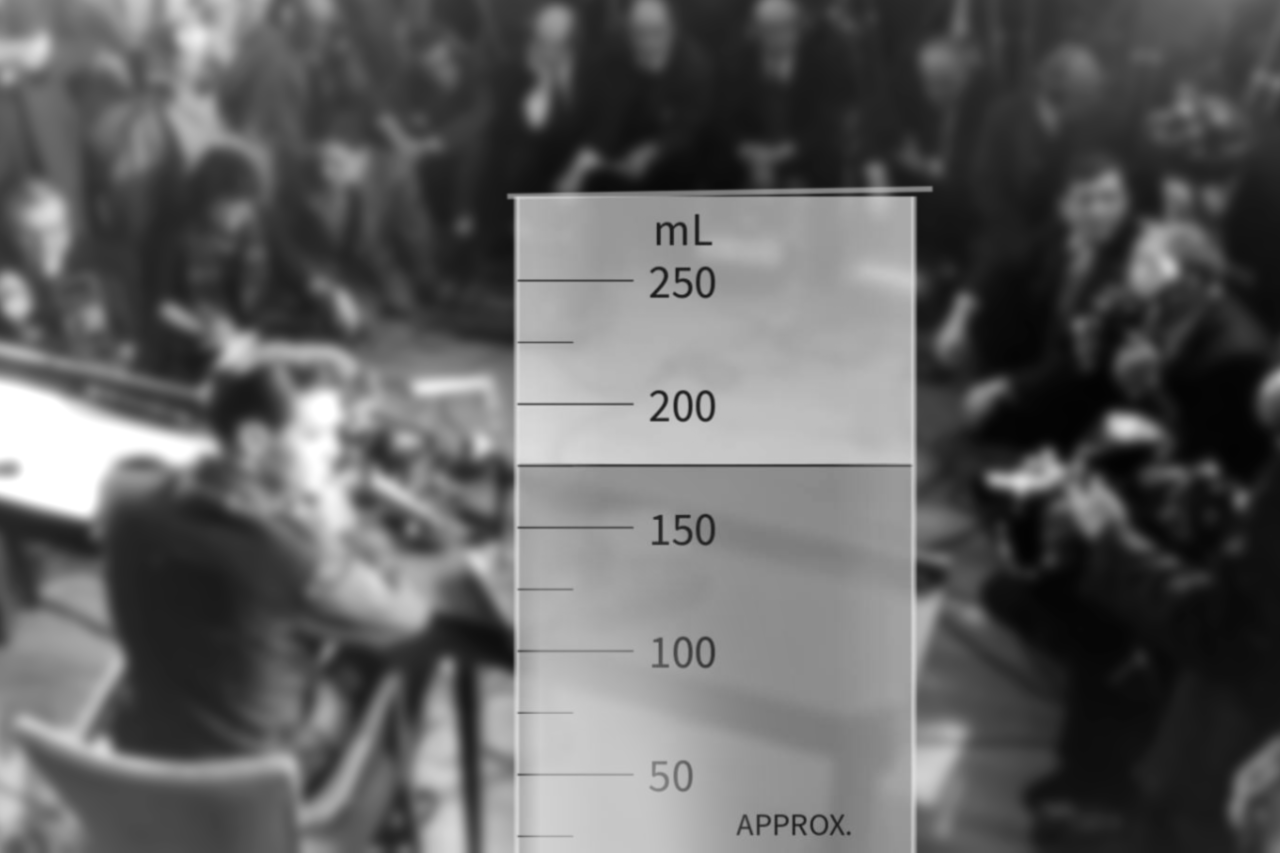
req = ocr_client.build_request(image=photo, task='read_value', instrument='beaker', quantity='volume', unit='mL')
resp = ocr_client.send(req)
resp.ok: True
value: 175 mL
